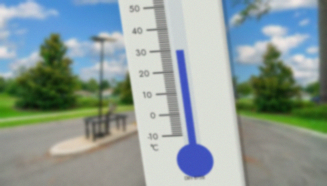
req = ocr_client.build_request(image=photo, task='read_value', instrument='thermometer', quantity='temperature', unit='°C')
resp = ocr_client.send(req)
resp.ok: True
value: 30 °C
